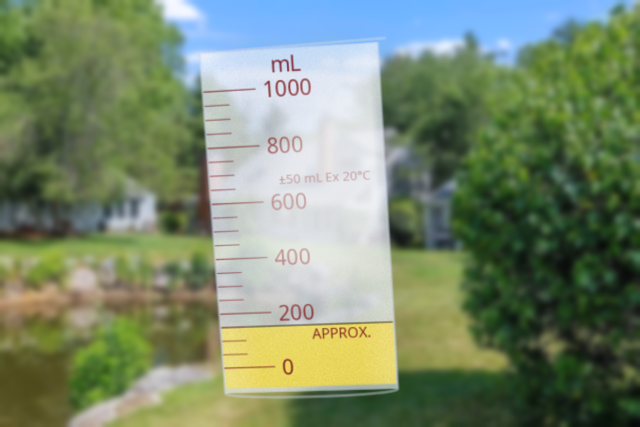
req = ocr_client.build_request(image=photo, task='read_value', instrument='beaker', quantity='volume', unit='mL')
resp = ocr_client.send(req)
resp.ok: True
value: 150 mL
